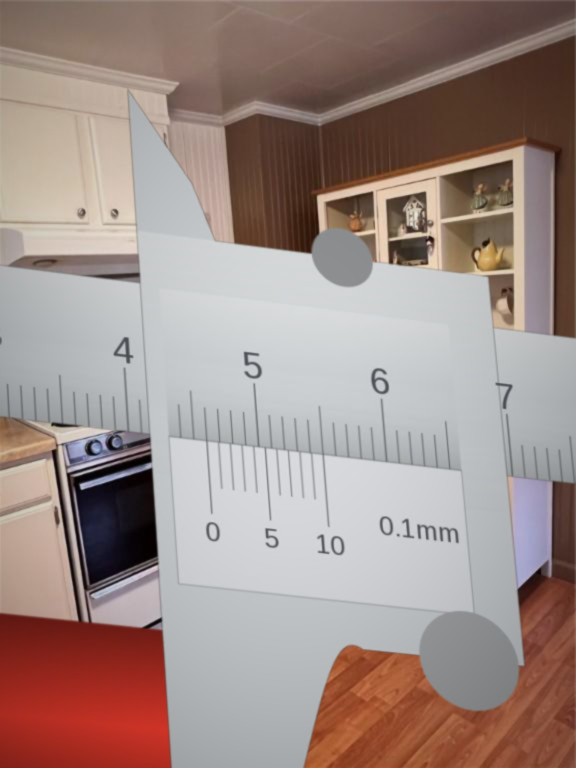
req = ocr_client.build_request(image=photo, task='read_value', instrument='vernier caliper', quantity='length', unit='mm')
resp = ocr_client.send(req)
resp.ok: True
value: 46.0 mm
